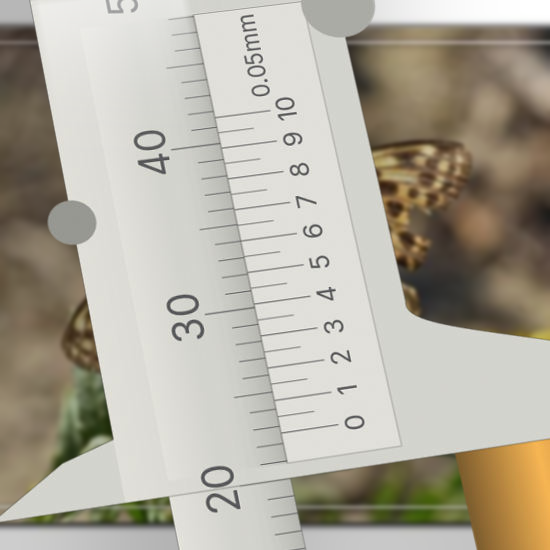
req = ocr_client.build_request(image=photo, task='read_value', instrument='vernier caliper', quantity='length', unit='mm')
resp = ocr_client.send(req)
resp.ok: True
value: 22.6 mm
